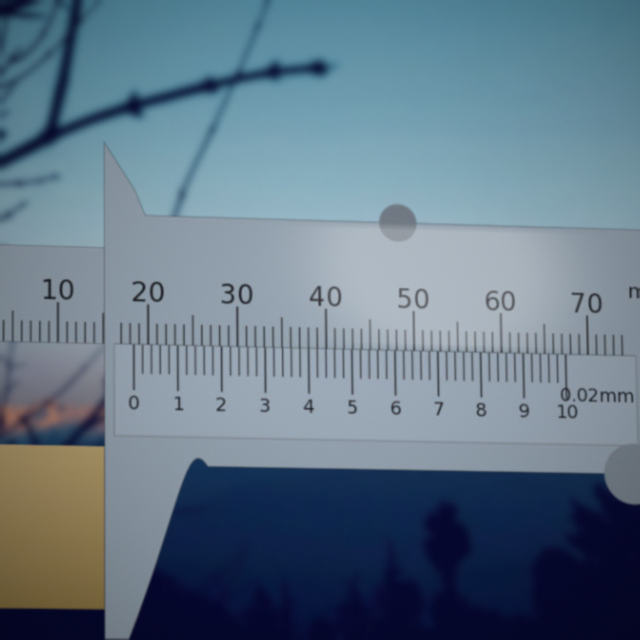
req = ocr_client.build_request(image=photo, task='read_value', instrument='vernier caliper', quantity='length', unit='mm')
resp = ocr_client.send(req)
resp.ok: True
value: 18.4 mm
